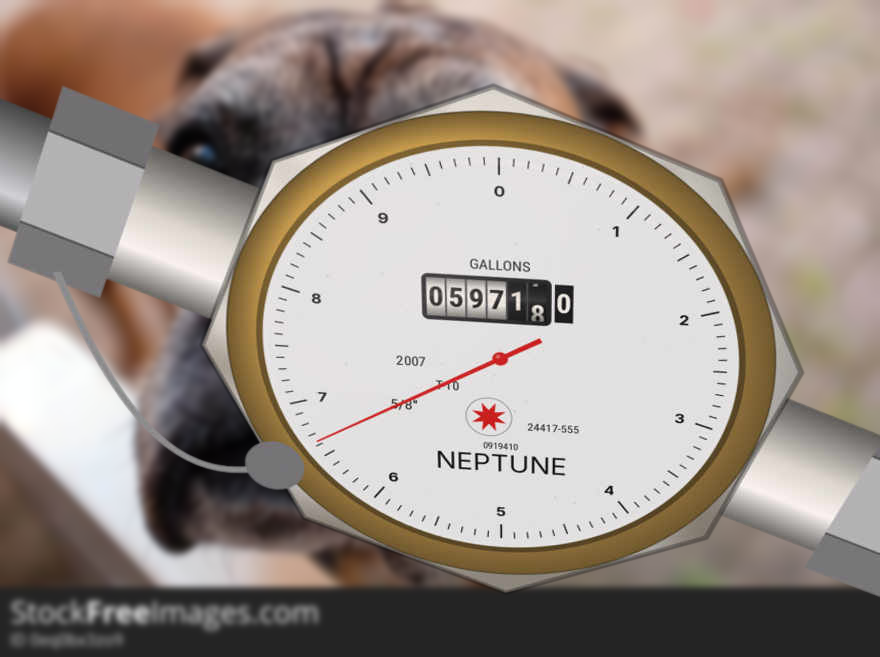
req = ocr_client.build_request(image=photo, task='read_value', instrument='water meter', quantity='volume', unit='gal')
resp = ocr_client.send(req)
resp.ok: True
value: 597176.6 gal
